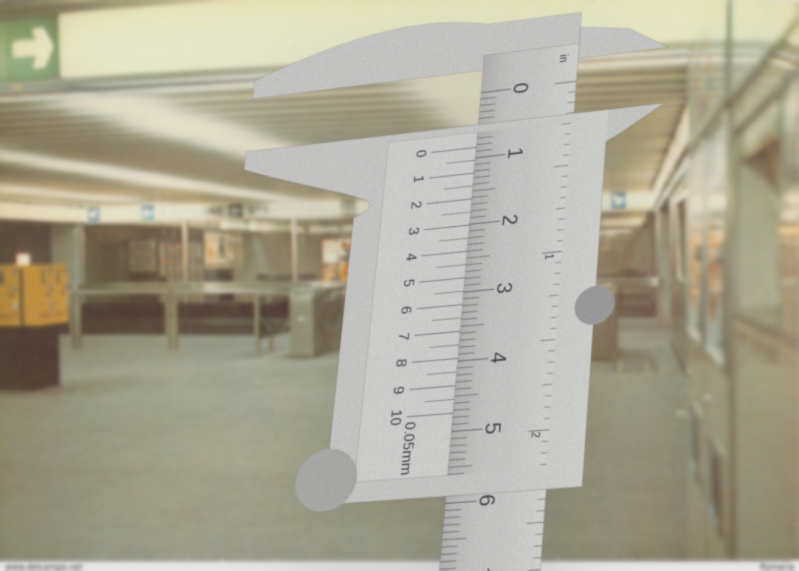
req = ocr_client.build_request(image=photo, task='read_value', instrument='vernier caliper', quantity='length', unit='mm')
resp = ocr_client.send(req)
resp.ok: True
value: 8.4 mm
